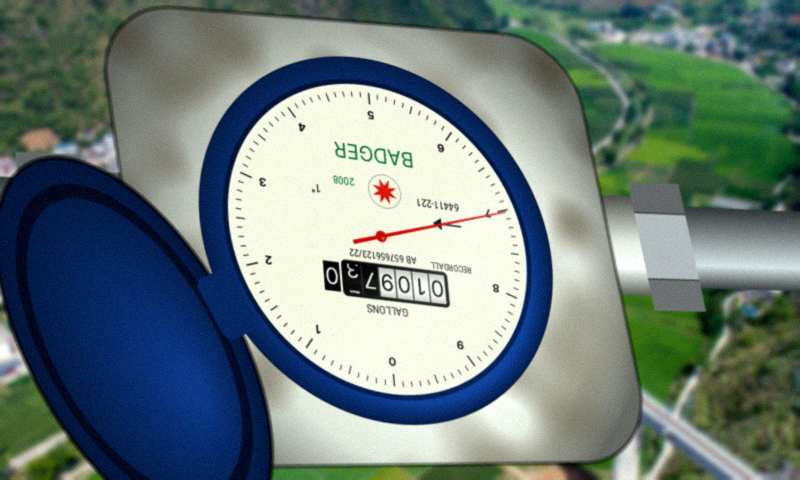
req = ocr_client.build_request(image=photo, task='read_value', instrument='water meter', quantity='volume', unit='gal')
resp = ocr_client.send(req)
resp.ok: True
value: 109727.0 gal
